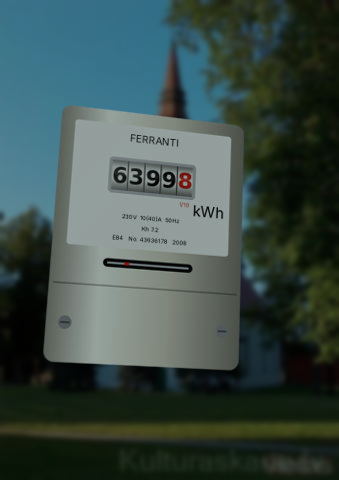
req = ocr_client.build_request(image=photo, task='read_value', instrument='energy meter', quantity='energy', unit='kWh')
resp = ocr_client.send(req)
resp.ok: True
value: 6399.8 kWh
